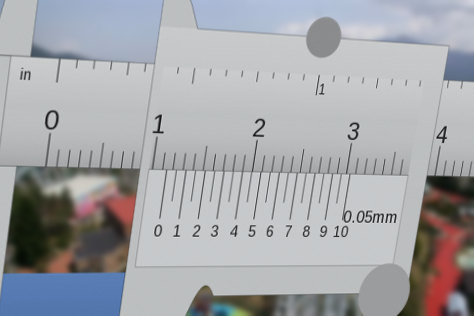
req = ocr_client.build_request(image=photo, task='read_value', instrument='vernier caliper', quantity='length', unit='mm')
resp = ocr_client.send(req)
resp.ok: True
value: 11.4 mm
